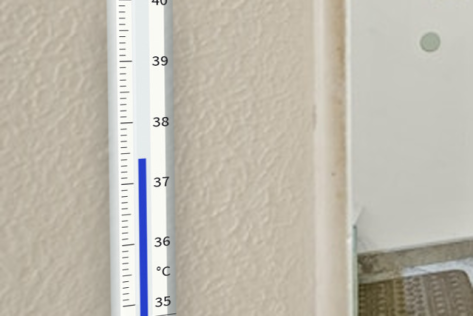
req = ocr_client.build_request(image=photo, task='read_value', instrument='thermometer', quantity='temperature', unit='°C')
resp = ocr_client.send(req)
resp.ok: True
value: 37.4 °C
